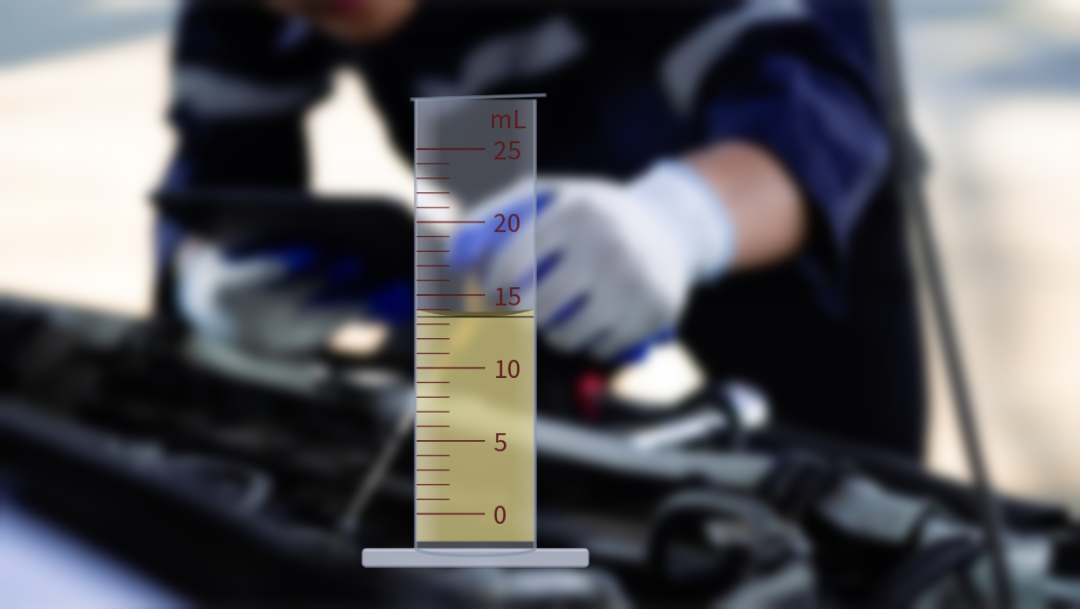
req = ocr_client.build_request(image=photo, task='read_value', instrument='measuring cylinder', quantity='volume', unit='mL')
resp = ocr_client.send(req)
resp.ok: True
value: 13.5 mL
